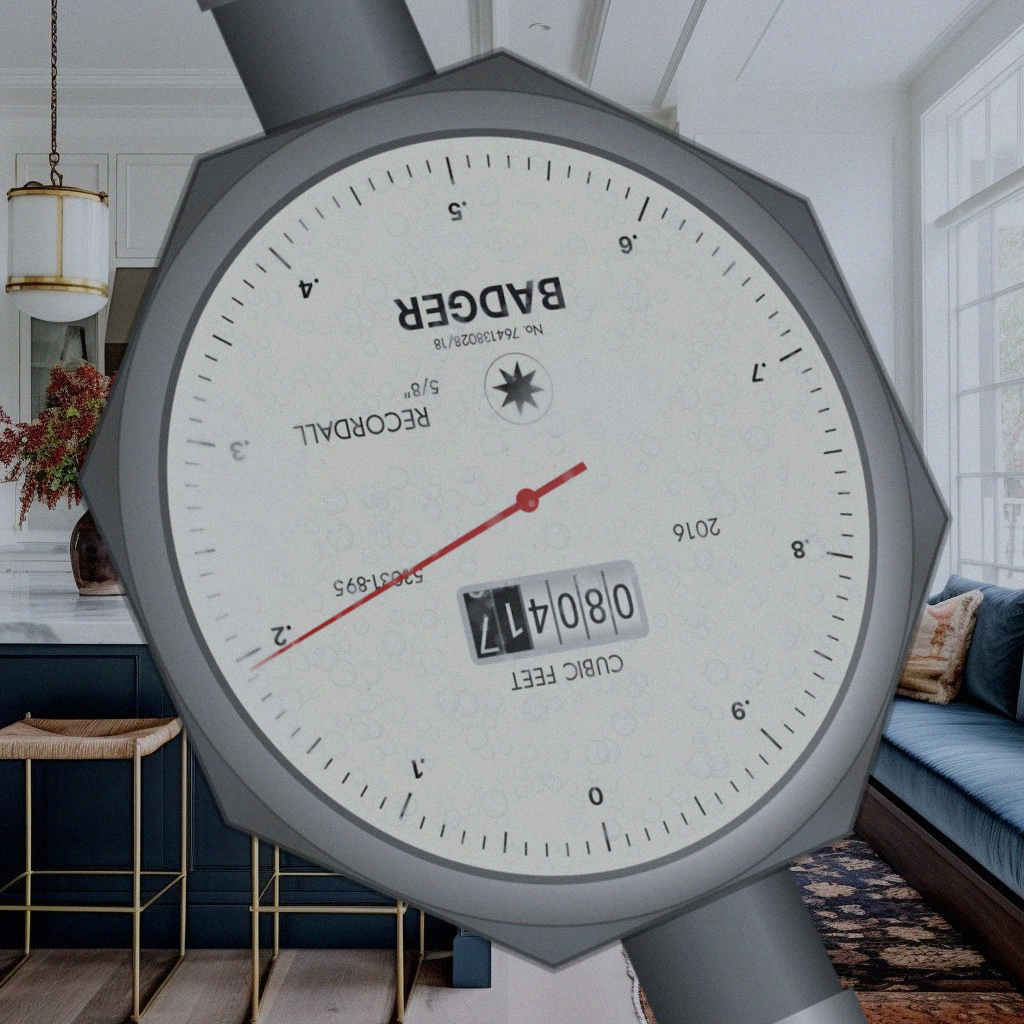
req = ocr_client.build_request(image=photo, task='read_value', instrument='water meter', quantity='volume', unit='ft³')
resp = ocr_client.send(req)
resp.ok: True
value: 80417.19 ft³
